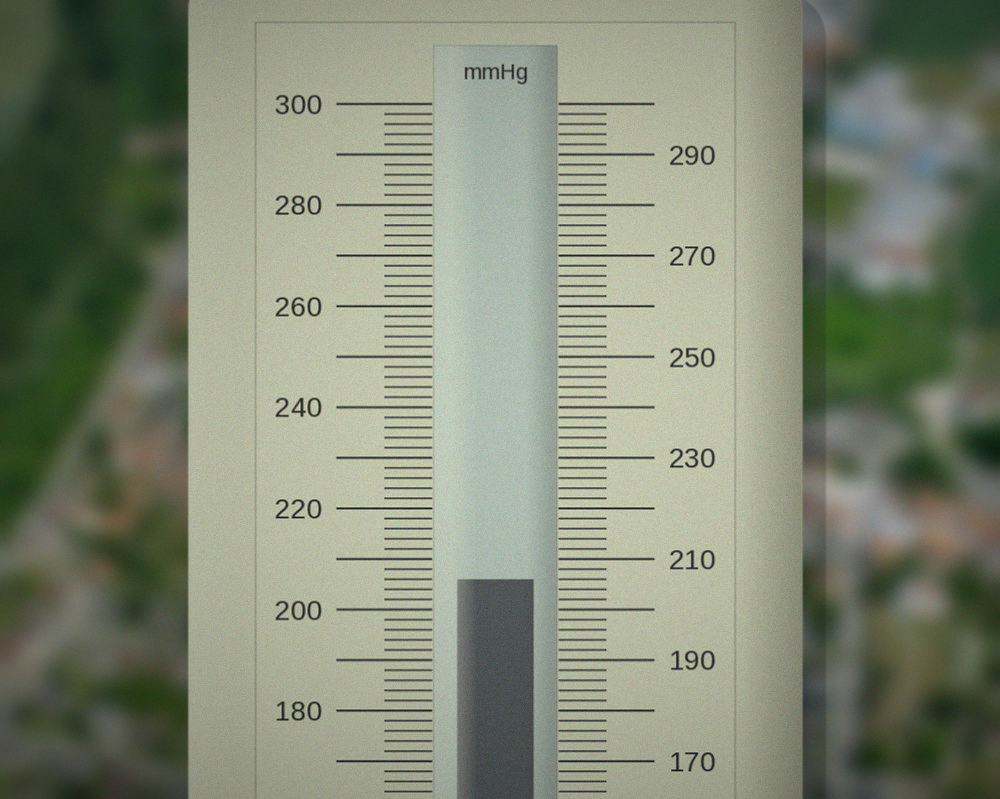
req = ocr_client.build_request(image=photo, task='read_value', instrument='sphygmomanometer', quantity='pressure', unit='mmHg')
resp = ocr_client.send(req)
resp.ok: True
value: 206 mmHg
